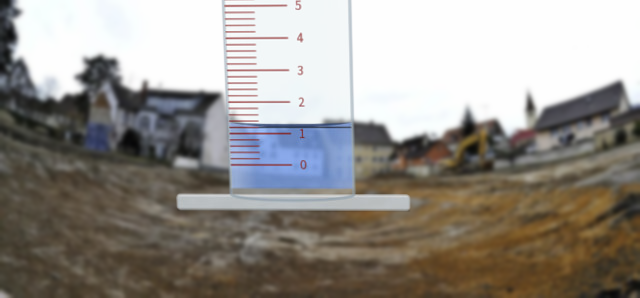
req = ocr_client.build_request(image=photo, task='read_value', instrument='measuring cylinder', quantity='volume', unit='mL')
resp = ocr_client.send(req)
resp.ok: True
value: 1.2 mL
